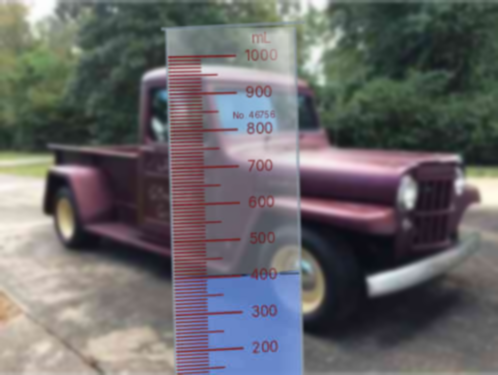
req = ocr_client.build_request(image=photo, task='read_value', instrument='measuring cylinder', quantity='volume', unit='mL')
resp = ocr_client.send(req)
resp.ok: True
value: 400 mL
